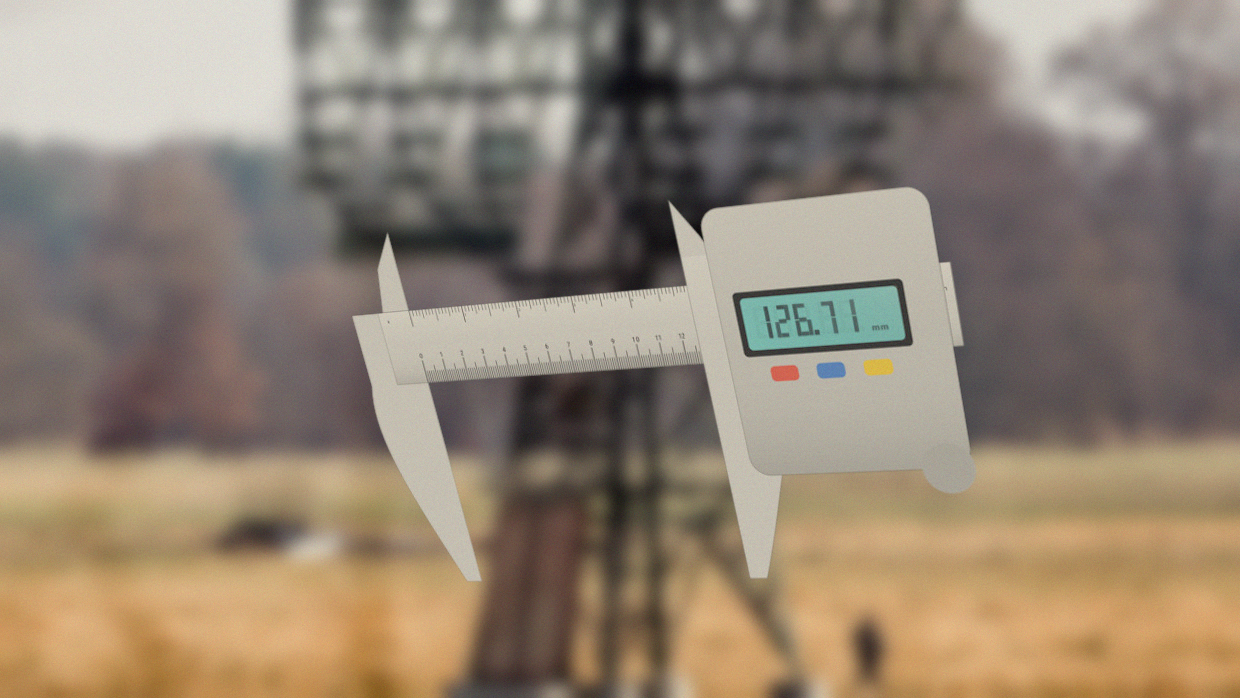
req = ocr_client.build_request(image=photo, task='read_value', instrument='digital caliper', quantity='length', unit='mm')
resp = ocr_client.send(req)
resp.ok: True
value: 126.71 mm
